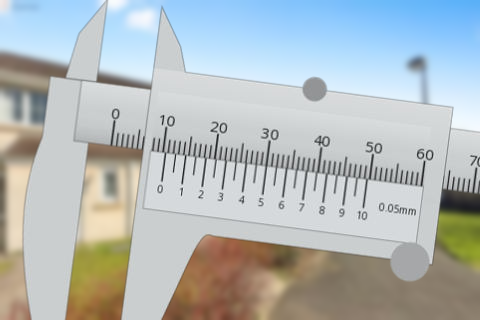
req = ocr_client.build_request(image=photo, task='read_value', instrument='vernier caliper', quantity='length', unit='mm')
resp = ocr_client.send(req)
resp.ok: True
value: 10.5 mm
